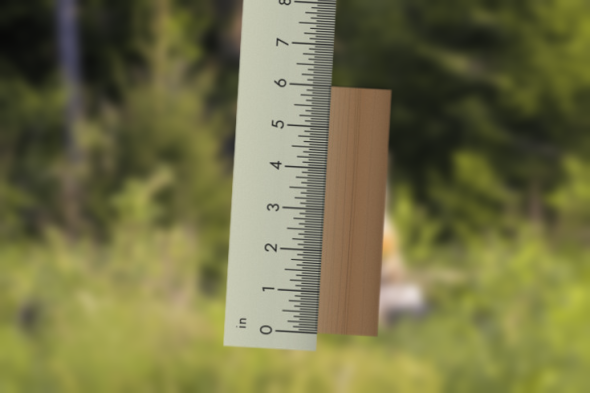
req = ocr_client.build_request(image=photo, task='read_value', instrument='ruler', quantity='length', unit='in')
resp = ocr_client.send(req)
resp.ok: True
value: 6 in
